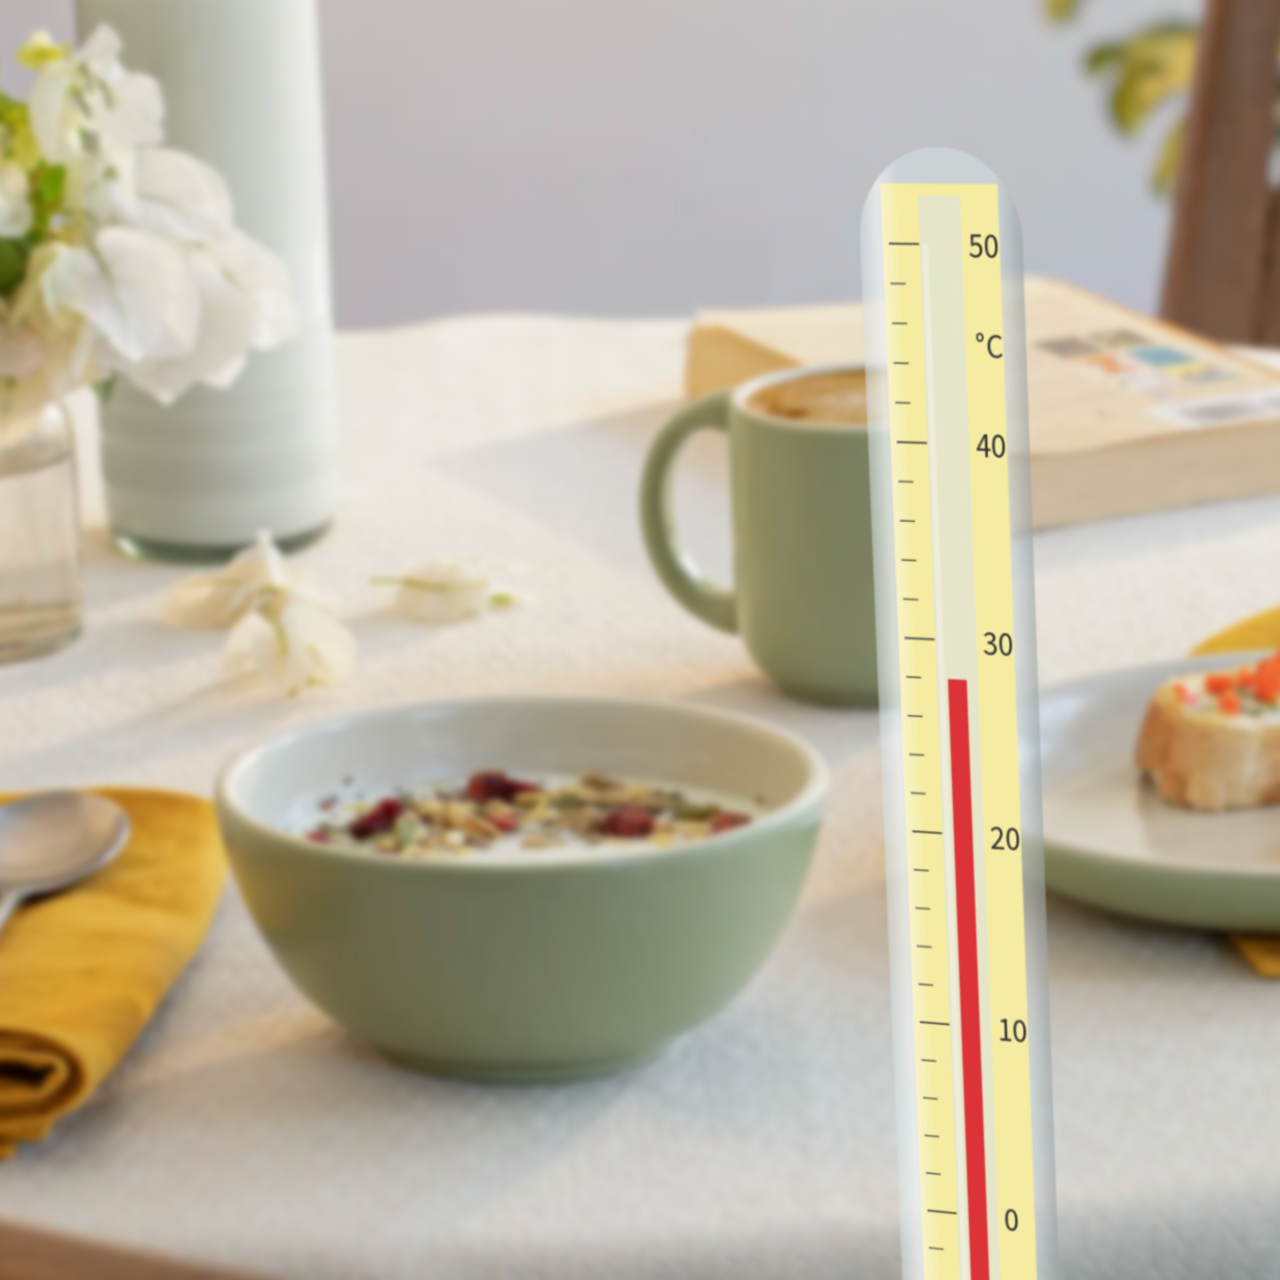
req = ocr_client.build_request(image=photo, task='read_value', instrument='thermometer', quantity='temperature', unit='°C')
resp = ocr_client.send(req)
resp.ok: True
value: 28 °C
